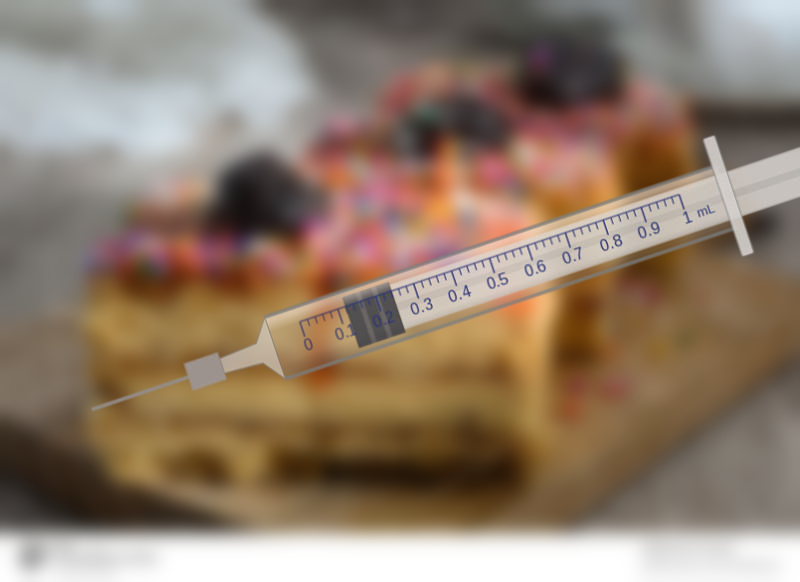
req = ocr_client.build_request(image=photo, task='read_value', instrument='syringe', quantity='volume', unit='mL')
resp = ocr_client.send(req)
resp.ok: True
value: 0.12 mL
